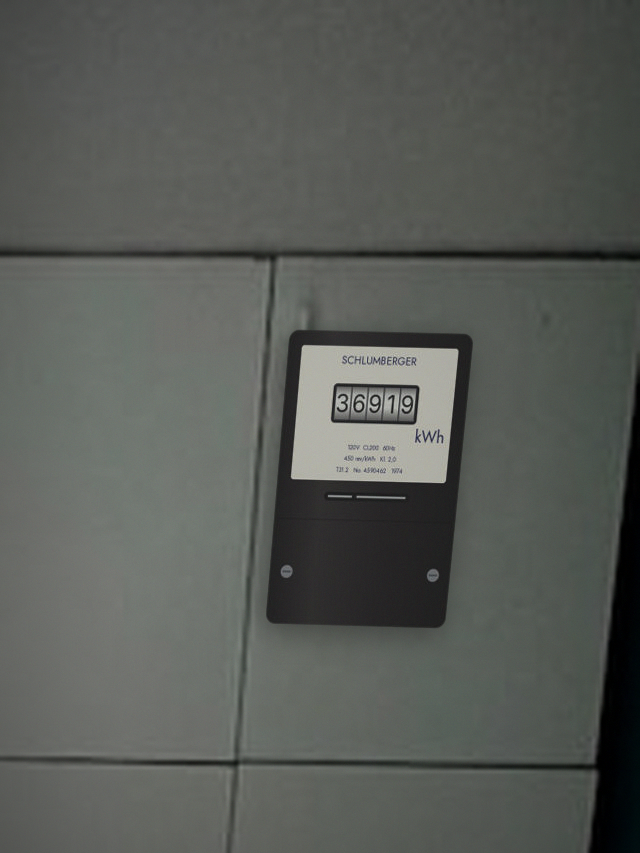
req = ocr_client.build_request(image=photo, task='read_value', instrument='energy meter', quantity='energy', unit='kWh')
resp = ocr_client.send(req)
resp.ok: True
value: 36919 kWh
